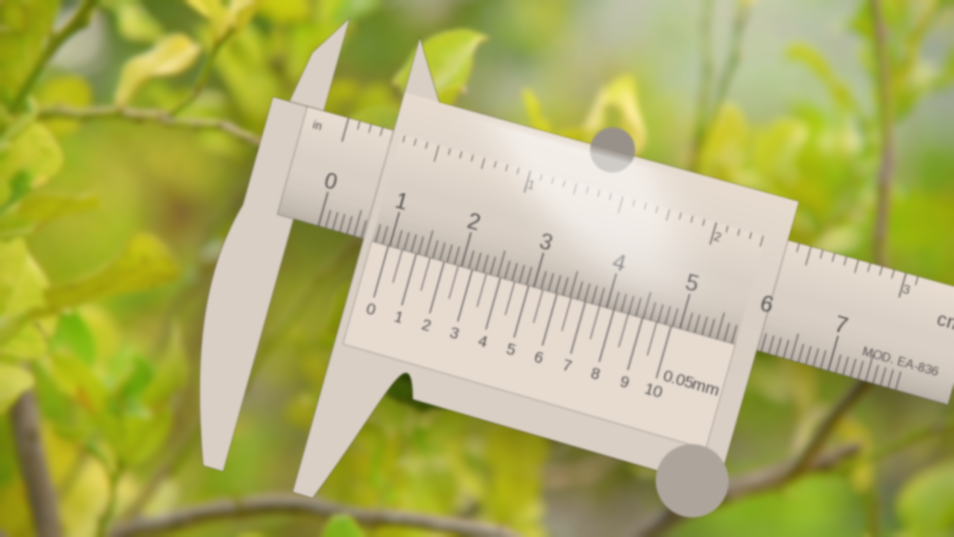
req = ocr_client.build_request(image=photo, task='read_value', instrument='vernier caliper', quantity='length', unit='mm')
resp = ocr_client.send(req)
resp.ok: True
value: 9.8 mm
